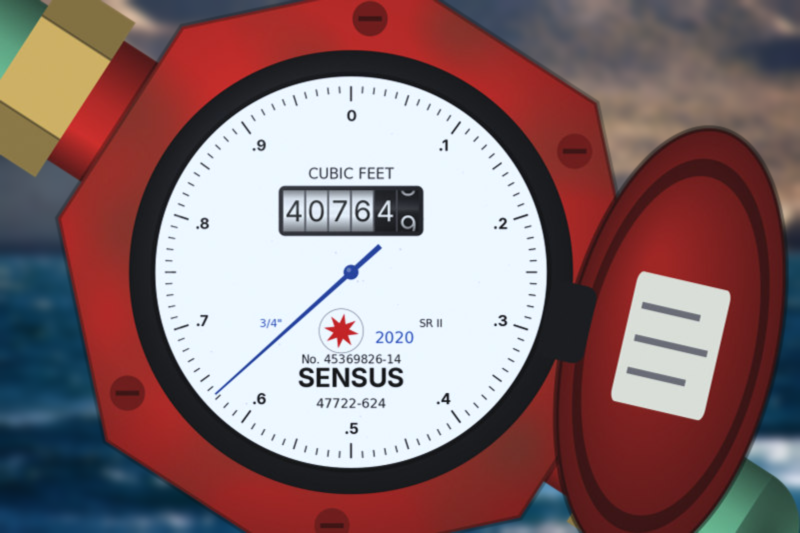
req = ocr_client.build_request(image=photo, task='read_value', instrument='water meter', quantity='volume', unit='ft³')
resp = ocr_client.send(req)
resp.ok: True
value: 407648.63 ft³
